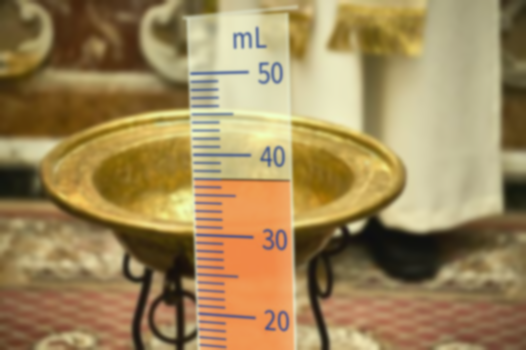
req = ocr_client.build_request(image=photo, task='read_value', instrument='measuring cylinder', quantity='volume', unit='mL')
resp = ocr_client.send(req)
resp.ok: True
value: 37 mL
